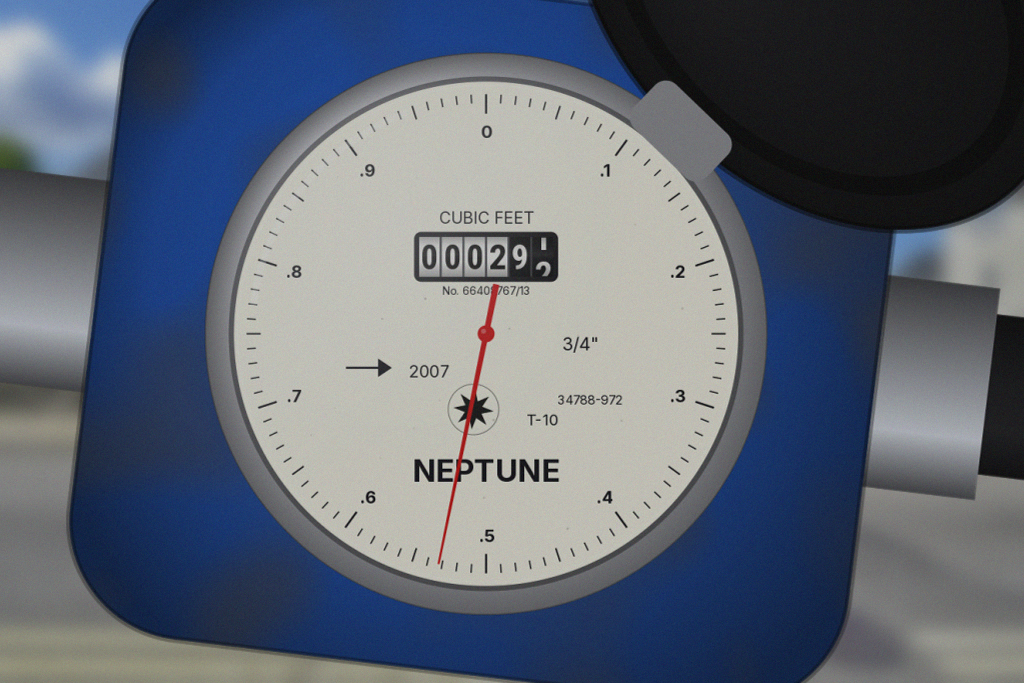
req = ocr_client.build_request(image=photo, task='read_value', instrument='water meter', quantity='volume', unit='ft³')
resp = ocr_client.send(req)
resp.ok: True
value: 291.53 ft³
